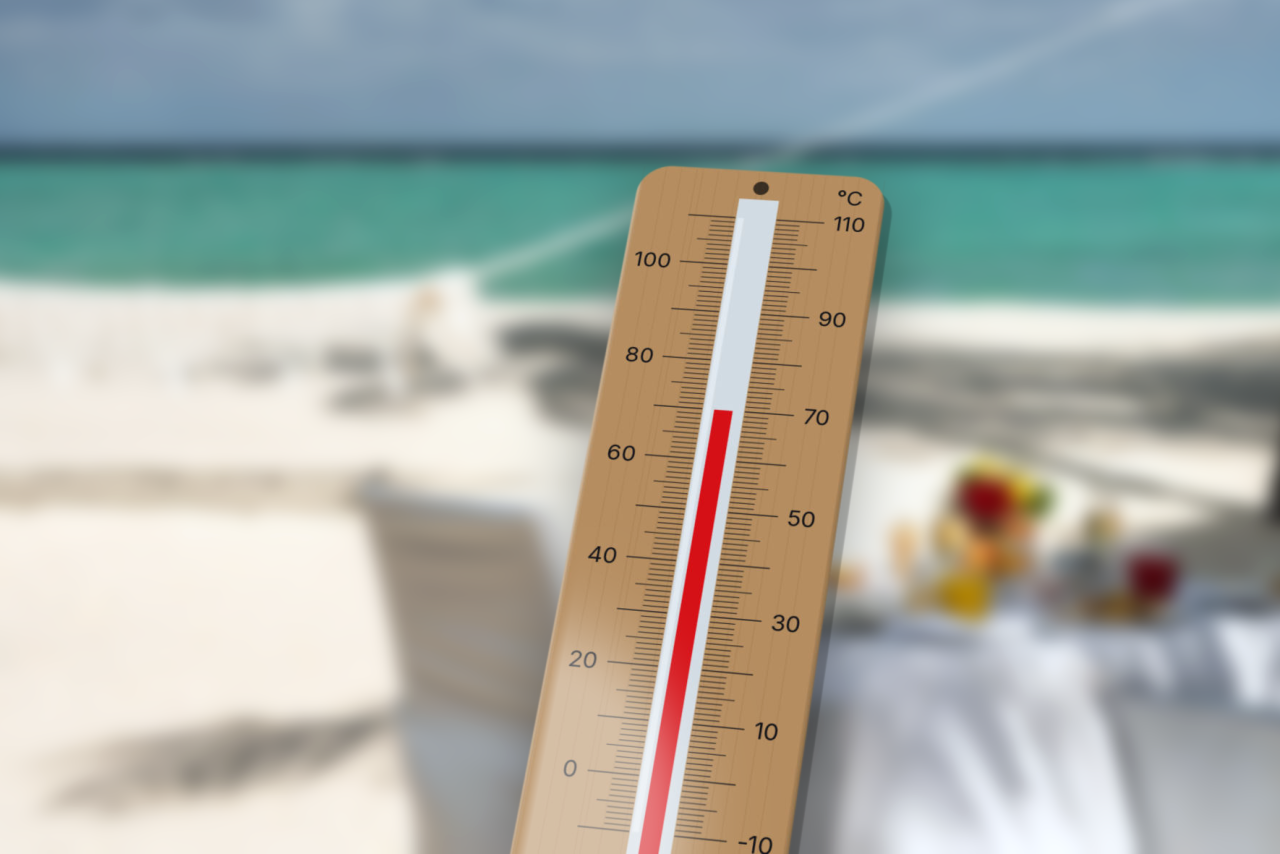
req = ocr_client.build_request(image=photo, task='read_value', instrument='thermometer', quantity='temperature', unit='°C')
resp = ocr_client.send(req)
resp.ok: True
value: 70 °C
